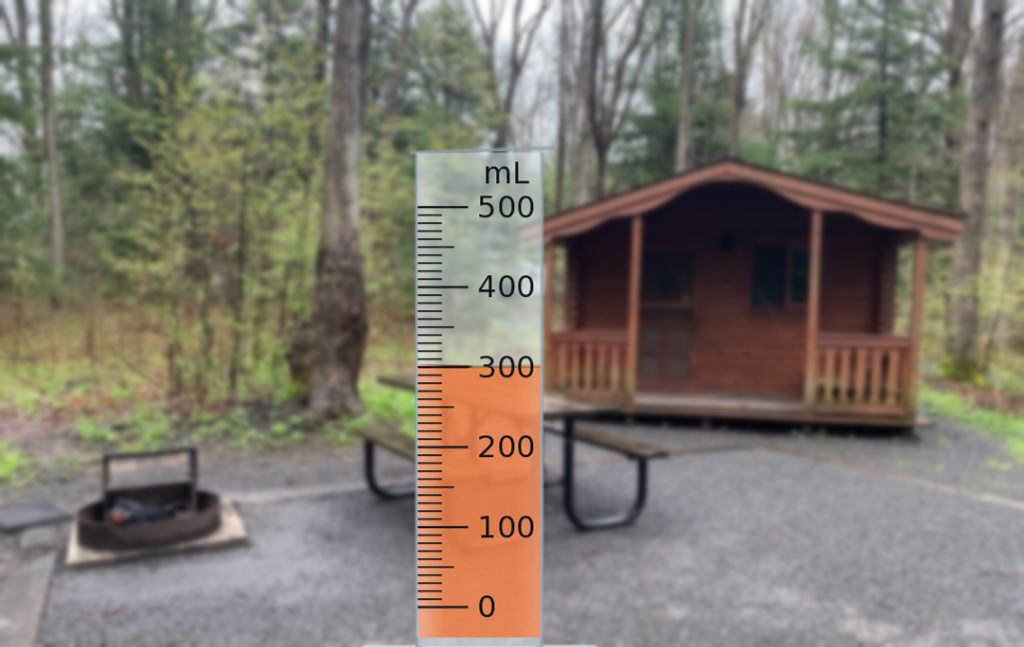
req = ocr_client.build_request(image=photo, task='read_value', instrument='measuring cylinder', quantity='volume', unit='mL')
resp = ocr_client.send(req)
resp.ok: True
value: 300 mL
